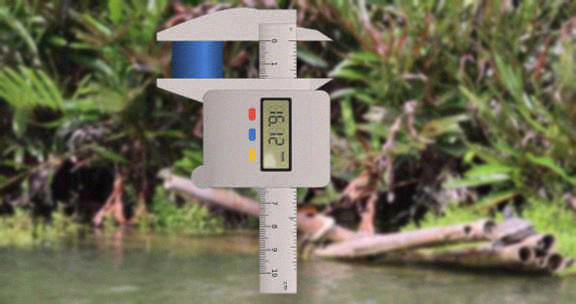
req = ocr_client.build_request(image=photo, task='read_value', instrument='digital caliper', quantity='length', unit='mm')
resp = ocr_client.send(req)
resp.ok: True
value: 16.12 mm
